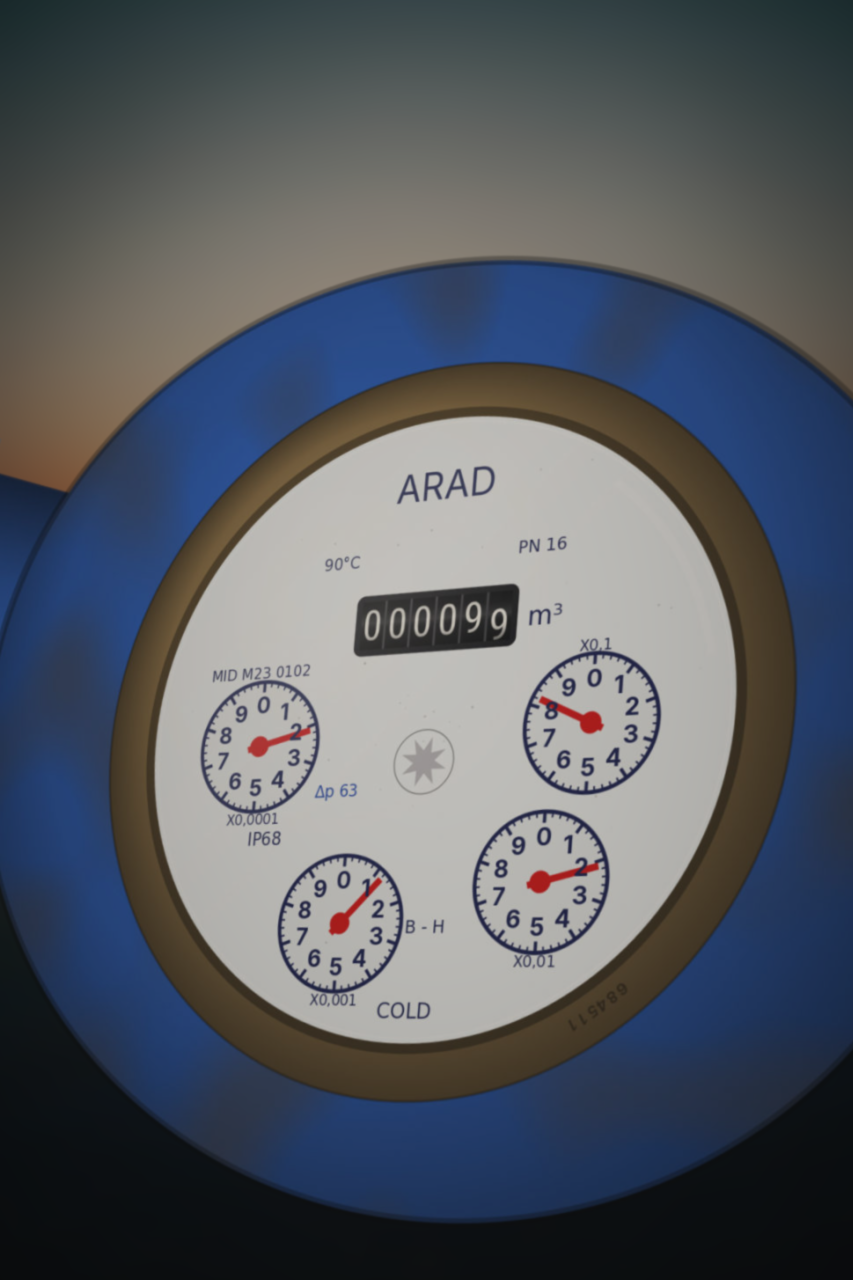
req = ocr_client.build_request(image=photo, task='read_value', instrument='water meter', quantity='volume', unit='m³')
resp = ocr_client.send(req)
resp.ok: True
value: 98.8212 m³
